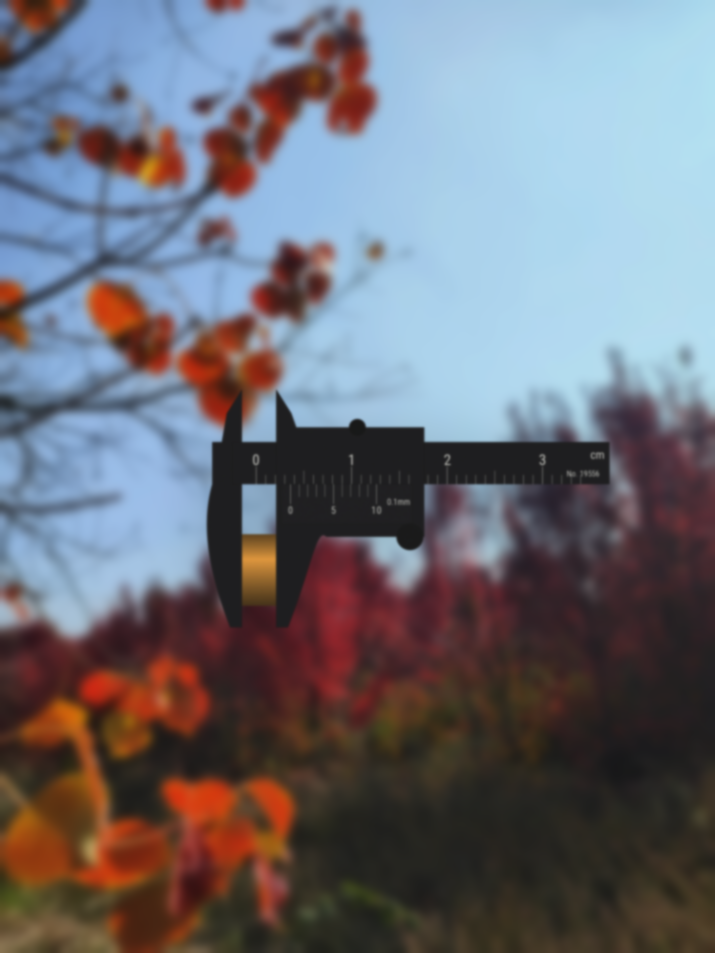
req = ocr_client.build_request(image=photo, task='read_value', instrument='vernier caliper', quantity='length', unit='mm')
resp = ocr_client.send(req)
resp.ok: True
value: 3.6 mm
